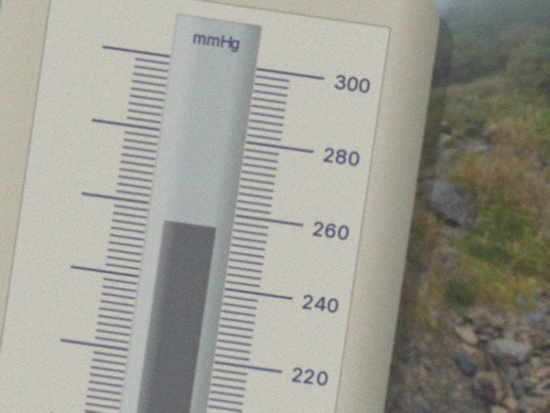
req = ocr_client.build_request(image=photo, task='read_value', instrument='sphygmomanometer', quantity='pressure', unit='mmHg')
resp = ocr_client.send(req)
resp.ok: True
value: 256 mmHg
